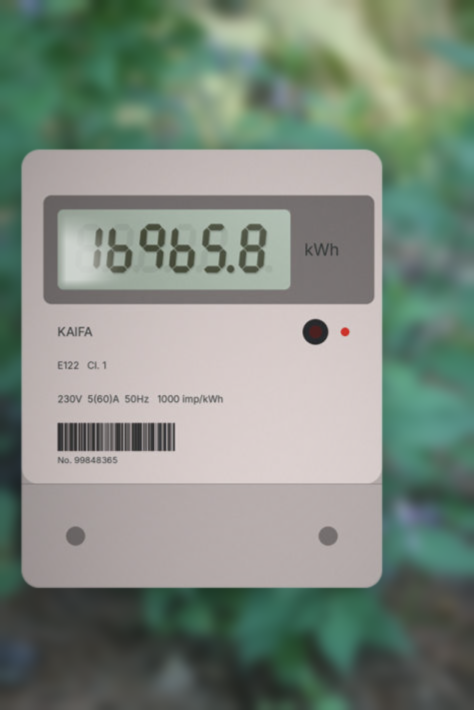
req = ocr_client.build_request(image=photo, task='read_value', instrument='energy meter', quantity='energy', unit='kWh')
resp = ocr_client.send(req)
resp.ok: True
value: 16965.8 kWh
